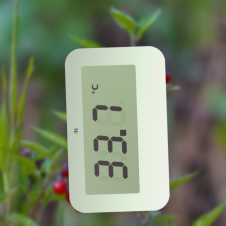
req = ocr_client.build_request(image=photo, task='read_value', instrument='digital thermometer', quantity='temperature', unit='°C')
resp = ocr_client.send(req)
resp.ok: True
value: 33.7 °C
